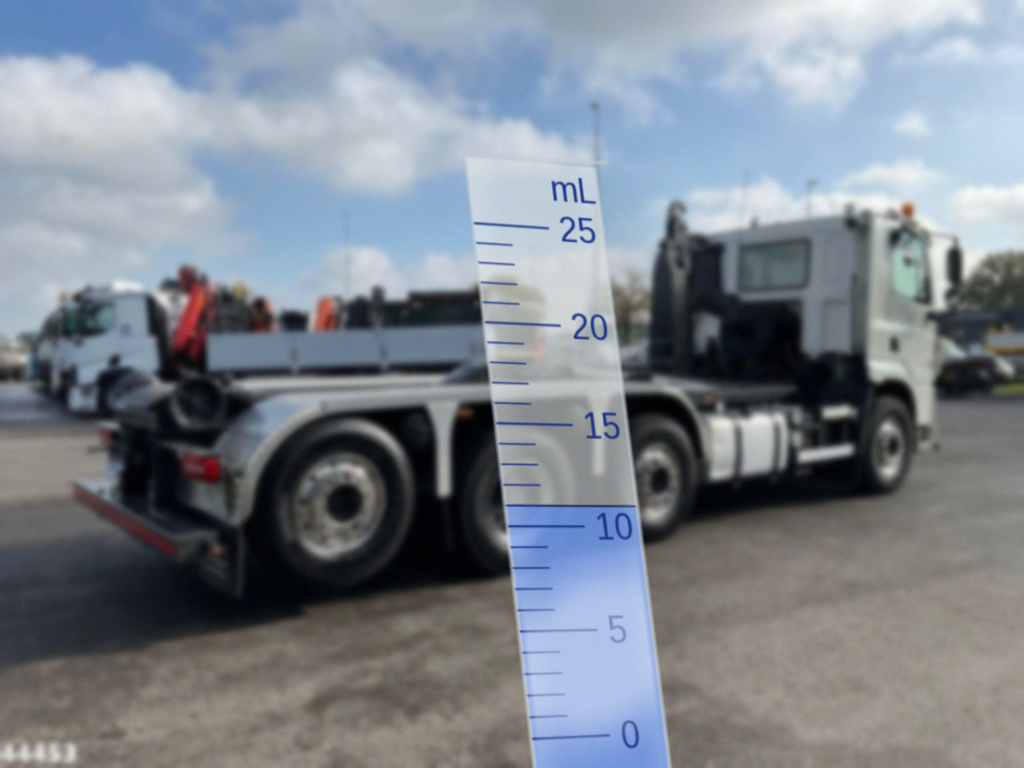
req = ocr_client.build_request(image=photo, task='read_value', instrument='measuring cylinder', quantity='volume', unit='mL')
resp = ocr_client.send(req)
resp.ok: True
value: 11 mL
